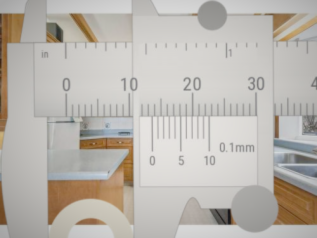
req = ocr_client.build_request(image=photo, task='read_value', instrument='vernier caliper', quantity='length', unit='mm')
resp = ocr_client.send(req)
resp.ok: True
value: 13.6 mm
